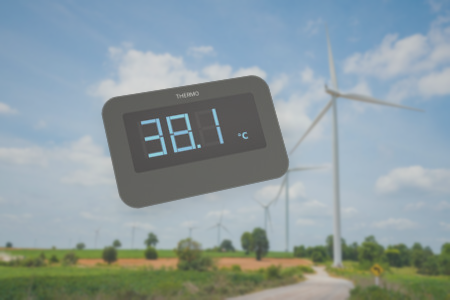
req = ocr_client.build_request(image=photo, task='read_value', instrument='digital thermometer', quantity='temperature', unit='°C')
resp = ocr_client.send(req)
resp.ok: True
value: 38.1 °C
